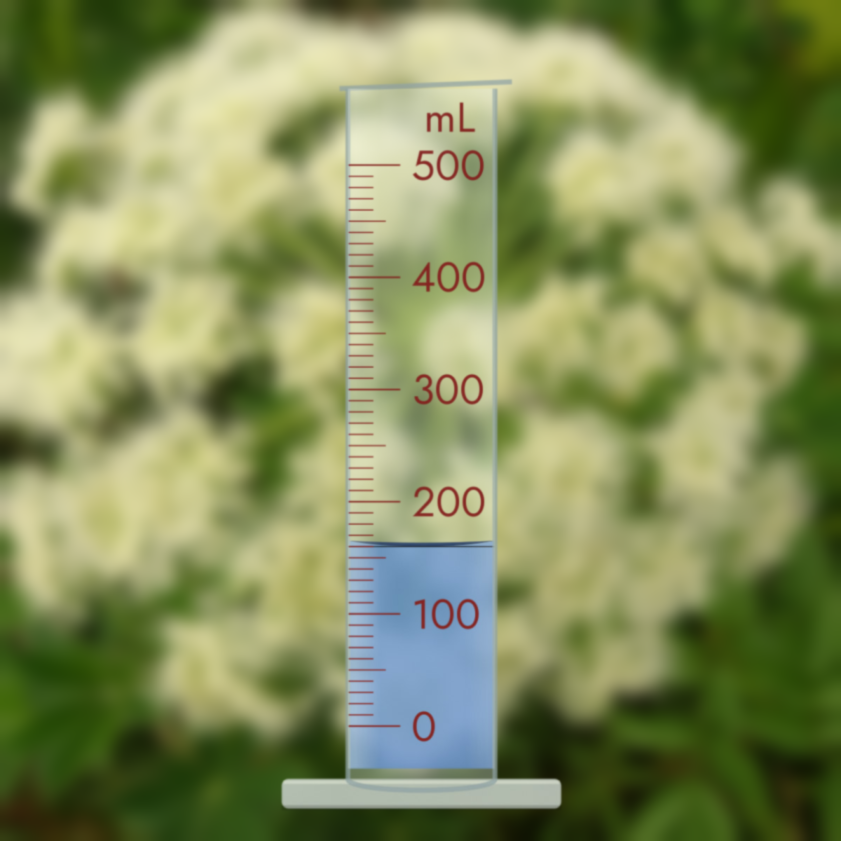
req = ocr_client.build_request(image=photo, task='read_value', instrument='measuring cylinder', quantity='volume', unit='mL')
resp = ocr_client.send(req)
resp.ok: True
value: 160 mL
